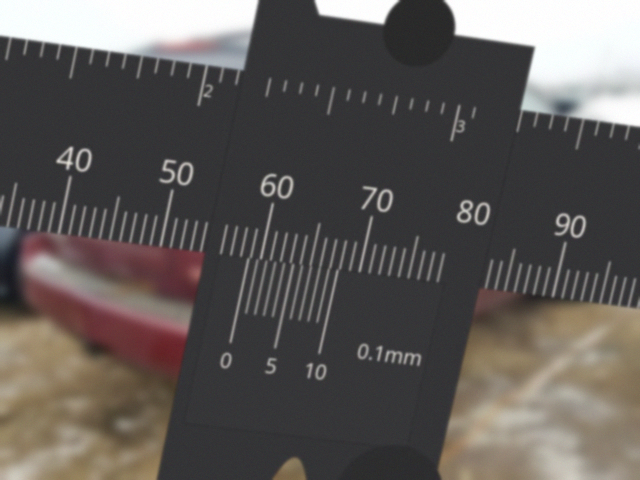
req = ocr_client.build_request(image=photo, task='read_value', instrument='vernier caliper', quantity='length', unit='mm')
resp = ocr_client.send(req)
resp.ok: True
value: 58.8 mm
